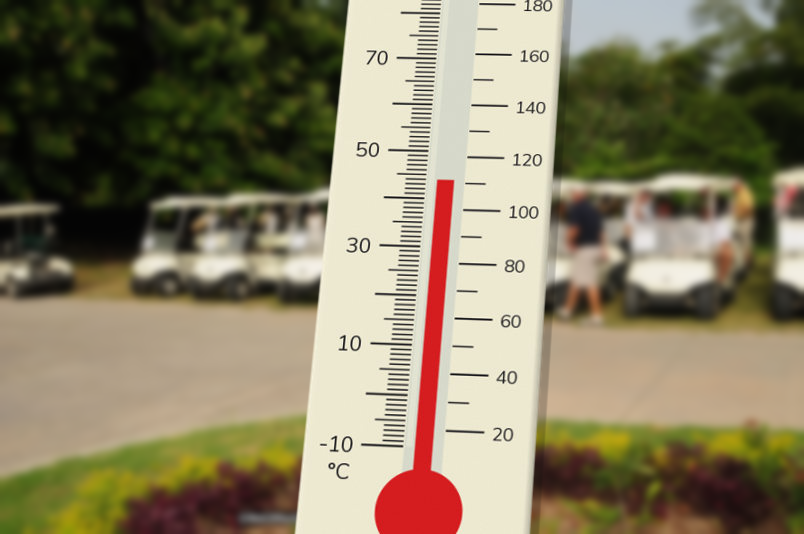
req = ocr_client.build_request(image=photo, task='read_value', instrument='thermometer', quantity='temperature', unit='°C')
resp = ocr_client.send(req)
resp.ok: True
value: 44 °C
